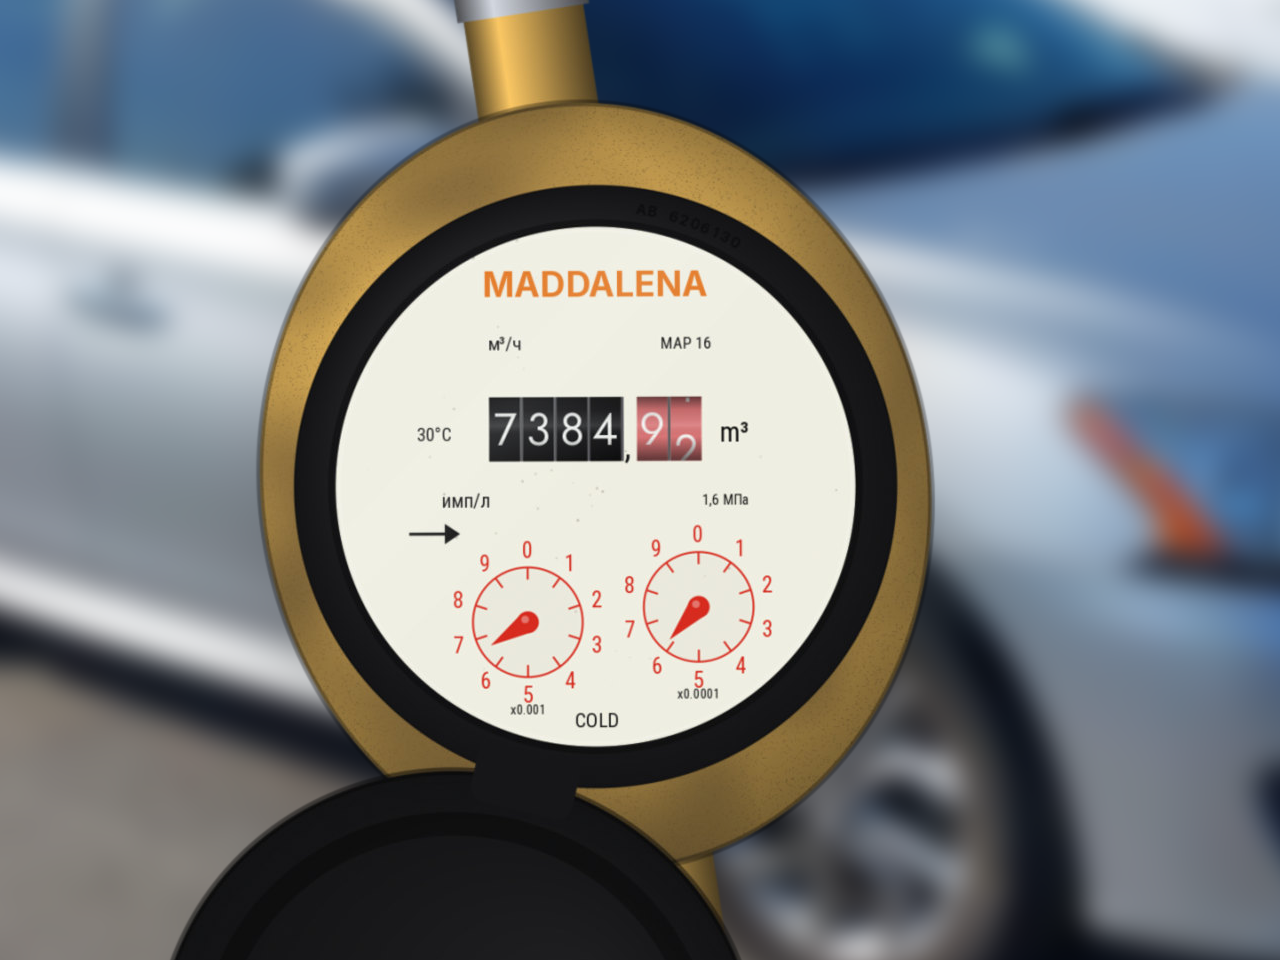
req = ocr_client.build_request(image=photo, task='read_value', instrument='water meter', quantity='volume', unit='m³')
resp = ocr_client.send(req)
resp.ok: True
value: 7384.9166 m³
